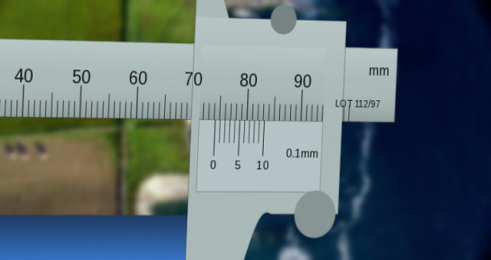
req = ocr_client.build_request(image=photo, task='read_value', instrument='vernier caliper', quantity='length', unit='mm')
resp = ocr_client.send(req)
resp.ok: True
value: 74.2 mm
